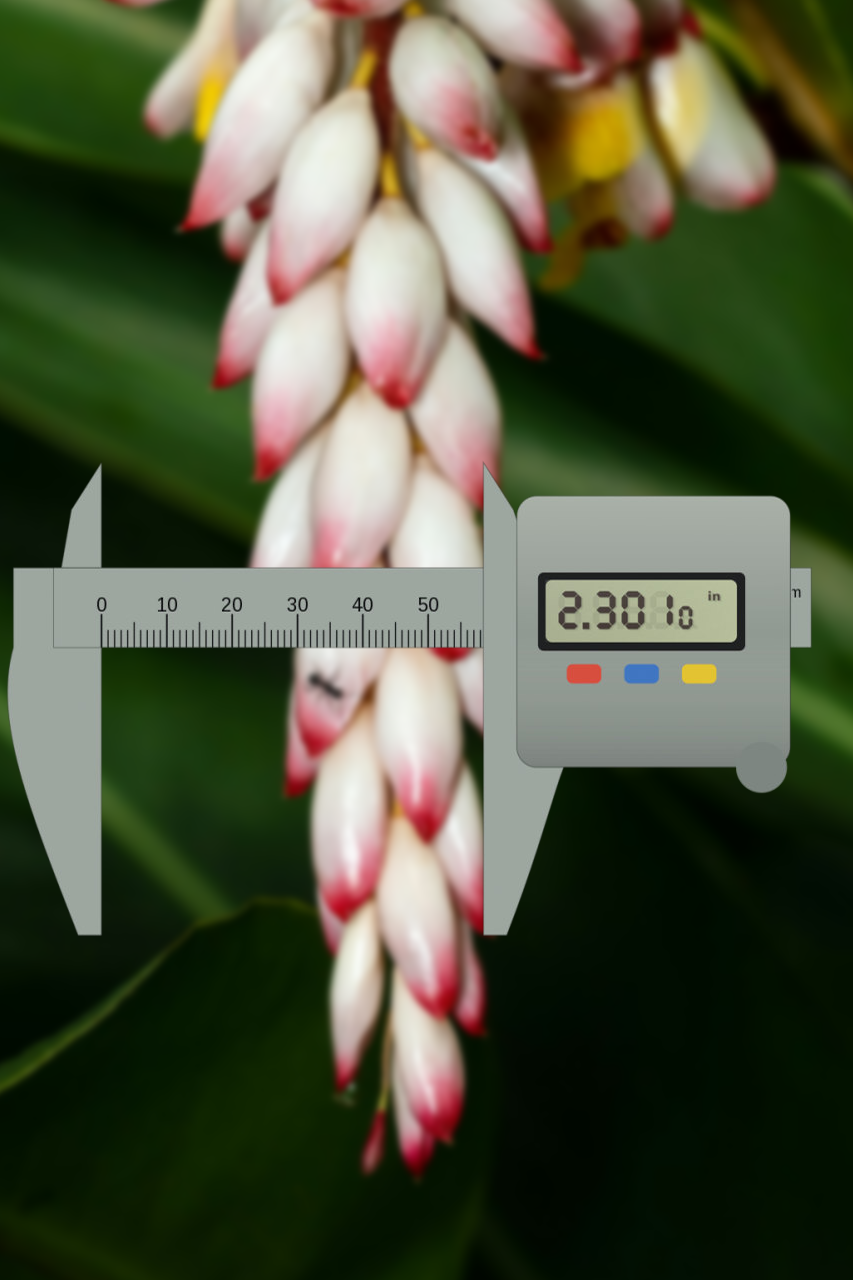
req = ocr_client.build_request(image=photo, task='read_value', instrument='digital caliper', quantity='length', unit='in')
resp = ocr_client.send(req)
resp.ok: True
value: 2.3010 in
